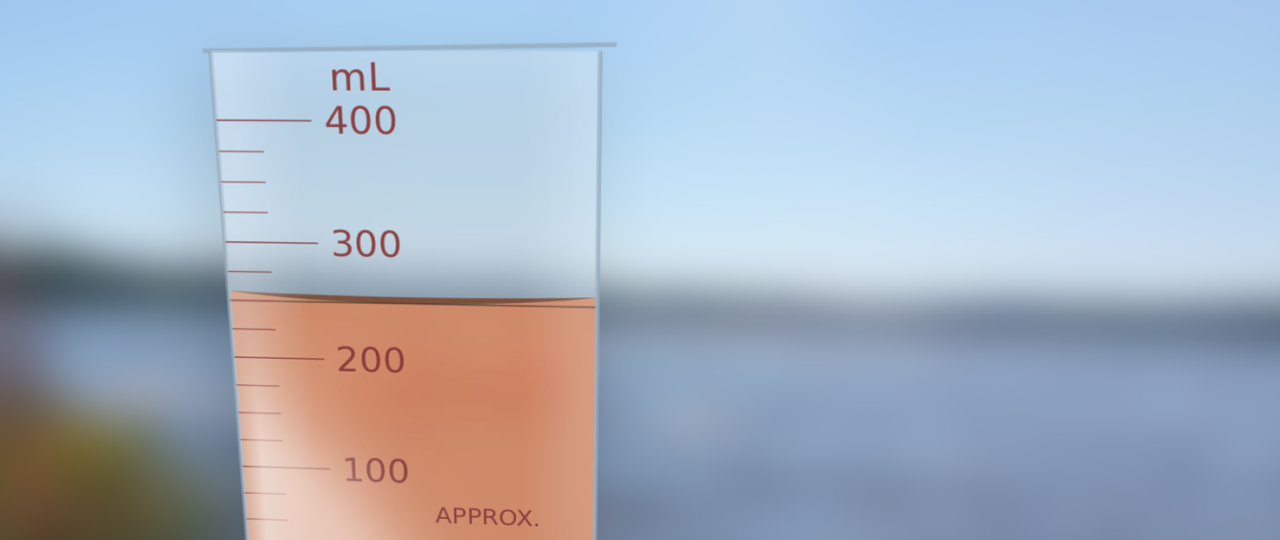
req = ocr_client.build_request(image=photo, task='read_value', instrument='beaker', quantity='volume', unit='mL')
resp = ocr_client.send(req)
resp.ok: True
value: 250 mL
